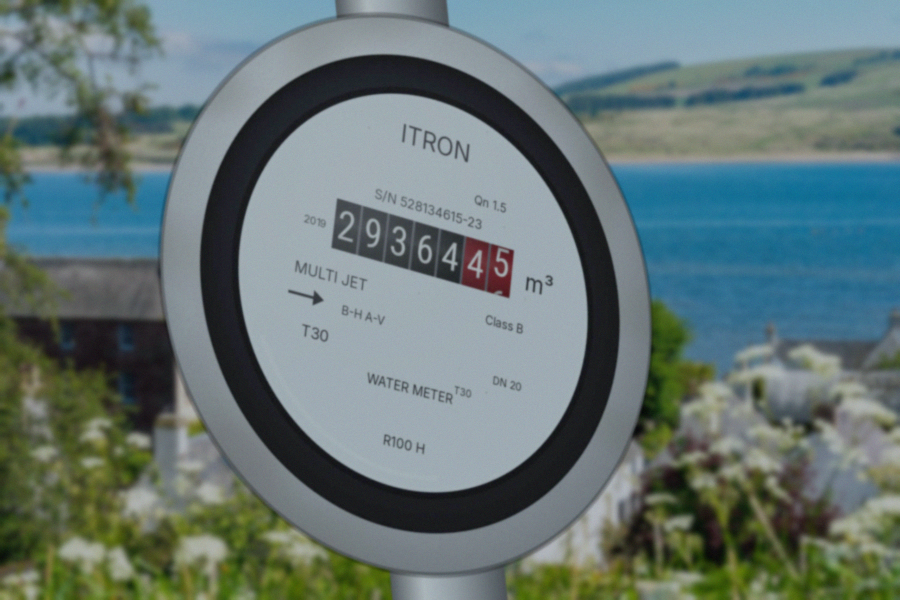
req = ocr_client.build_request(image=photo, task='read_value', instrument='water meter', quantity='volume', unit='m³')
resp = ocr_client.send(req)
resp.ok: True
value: 29364.45 m³
